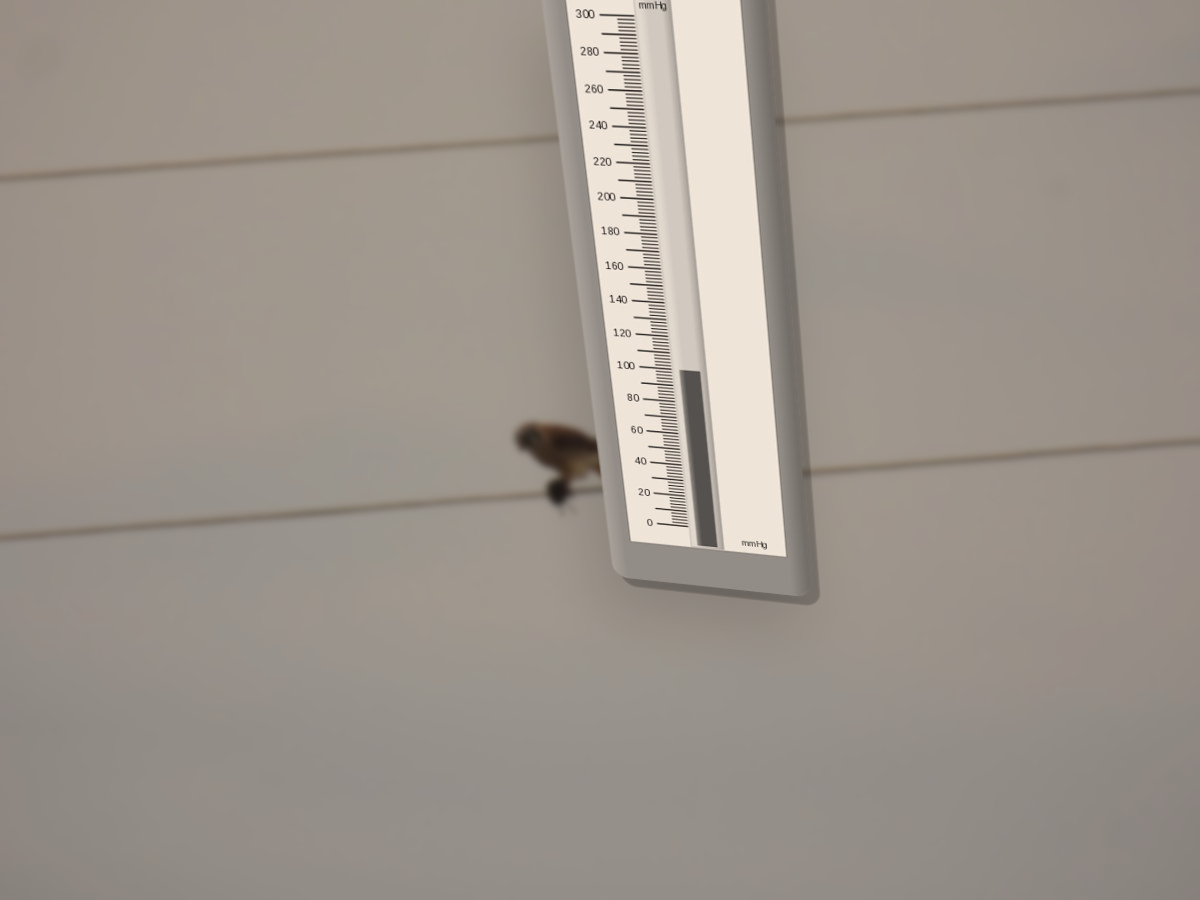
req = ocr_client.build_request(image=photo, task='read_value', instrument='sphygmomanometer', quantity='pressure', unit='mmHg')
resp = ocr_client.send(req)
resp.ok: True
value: 100 mmHg
